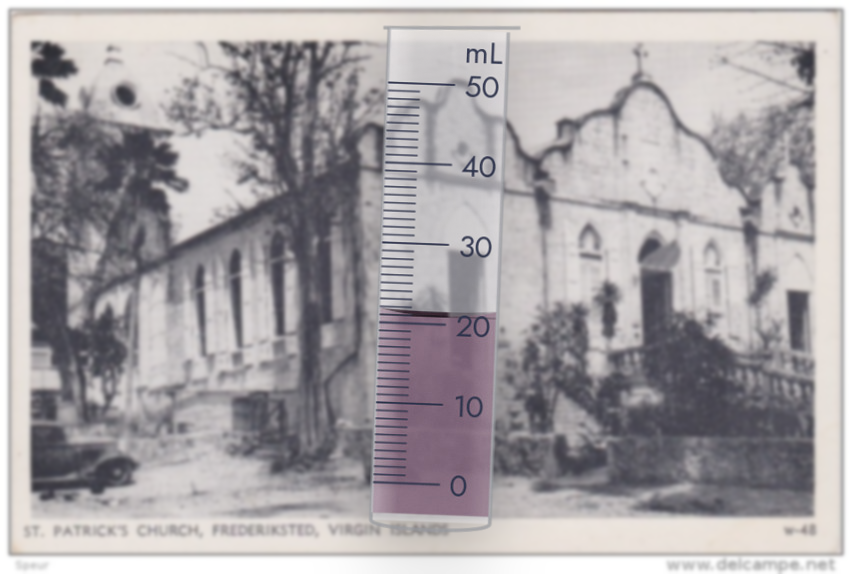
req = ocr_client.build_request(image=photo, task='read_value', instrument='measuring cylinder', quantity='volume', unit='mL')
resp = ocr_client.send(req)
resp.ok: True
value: 21 mL
